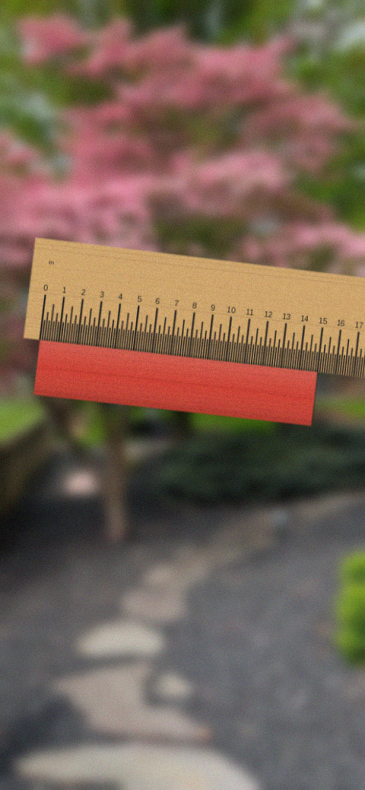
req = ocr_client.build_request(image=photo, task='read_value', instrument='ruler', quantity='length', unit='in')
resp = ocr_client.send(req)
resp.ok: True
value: 15 in
